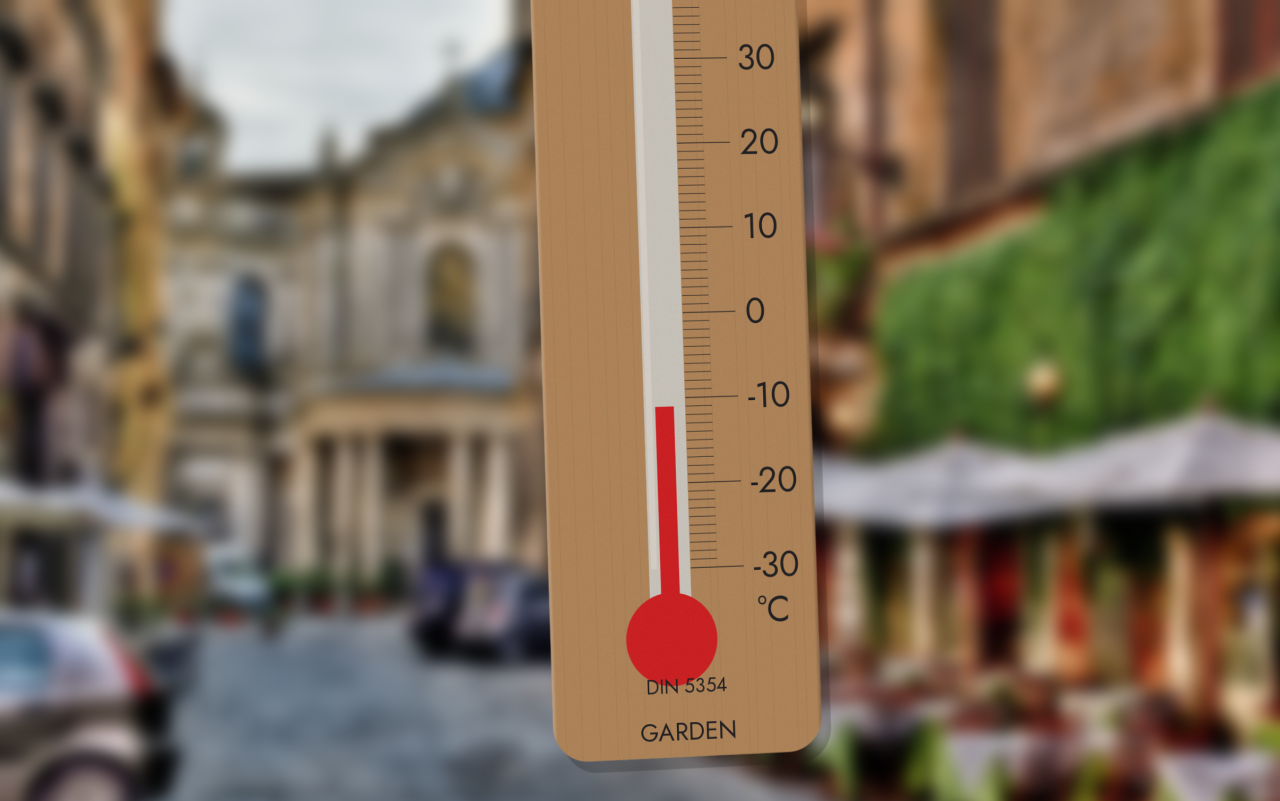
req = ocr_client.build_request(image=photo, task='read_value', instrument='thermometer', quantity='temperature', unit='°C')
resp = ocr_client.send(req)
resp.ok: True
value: -11 °C
